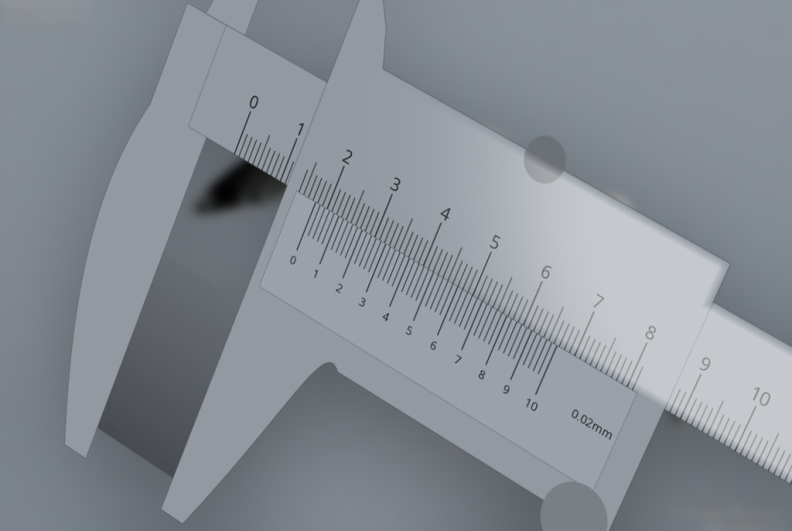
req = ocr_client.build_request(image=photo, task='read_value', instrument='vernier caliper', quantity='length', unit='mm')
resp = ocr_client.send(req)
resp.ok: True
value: 17.6 mm
